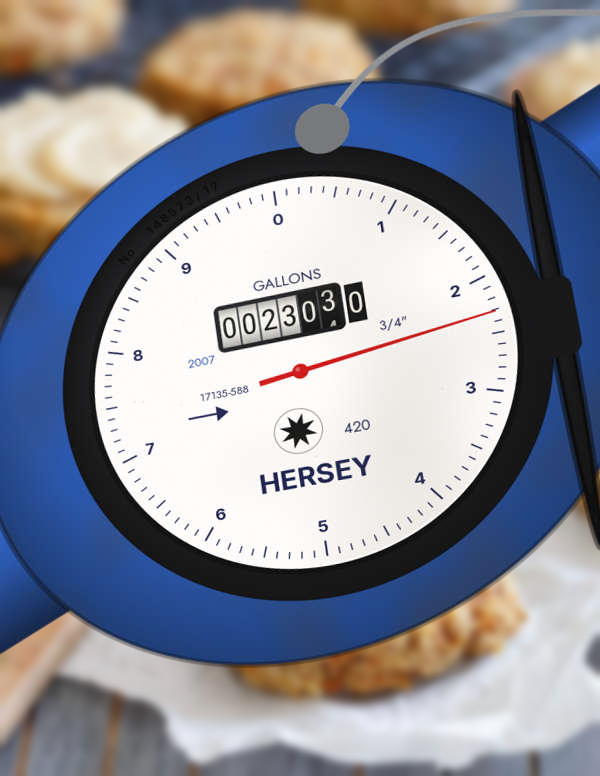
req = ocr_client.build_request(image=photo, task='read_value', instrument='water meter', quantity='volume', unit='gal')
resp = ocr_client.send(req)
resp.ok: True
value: 23032.3 gal
